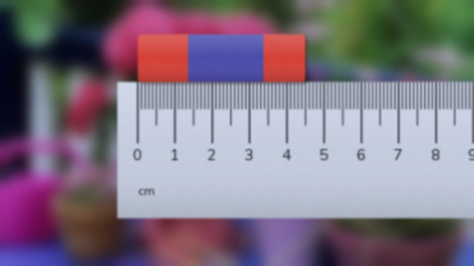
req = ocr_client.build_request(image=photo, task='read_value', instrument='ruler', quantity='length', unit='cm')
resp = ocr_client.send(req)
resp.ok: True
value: 4.5 cm
